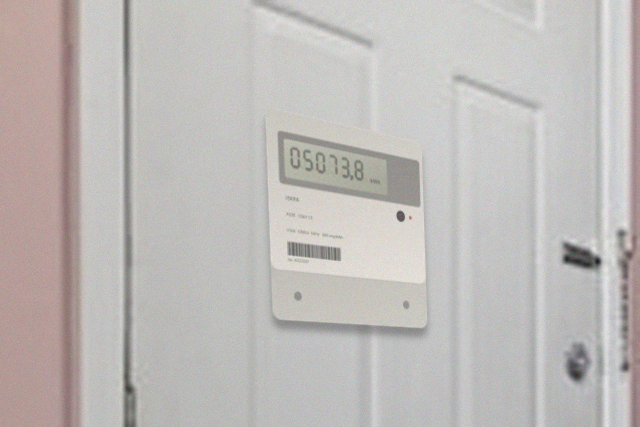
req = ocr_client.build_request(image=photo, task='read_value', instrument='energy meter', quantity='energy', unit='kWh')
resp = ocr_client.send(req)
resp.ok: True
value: 5073.8 kWh
